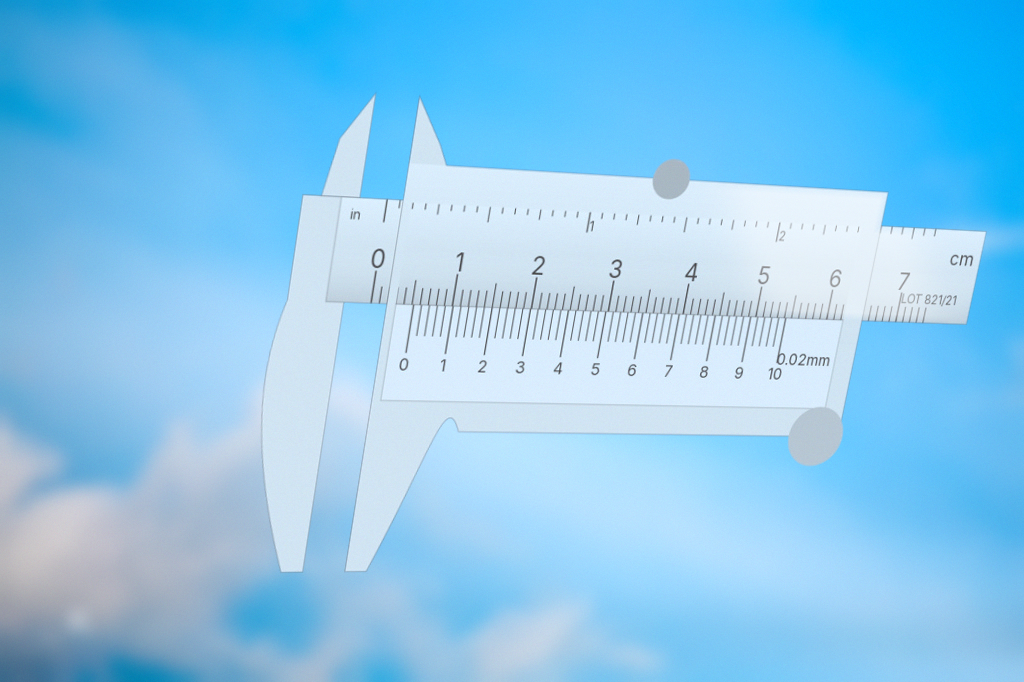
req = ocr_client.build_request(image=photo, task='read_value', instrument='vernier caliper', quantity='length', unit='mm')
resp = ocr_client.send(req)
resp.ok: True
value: 5.2 mm
